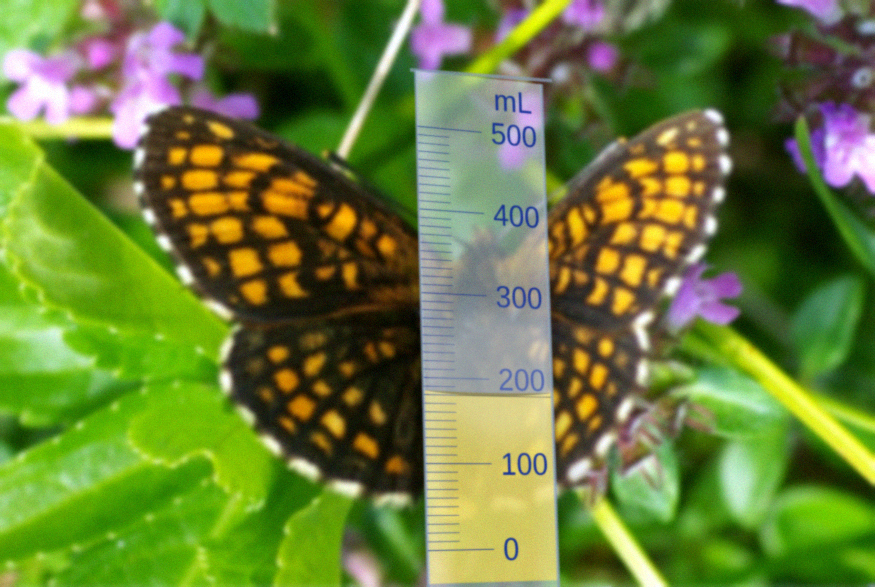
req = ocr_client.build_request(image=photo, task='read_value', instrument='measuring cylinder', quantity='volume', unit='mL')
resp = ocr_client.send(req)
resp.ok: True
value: 180 mL
